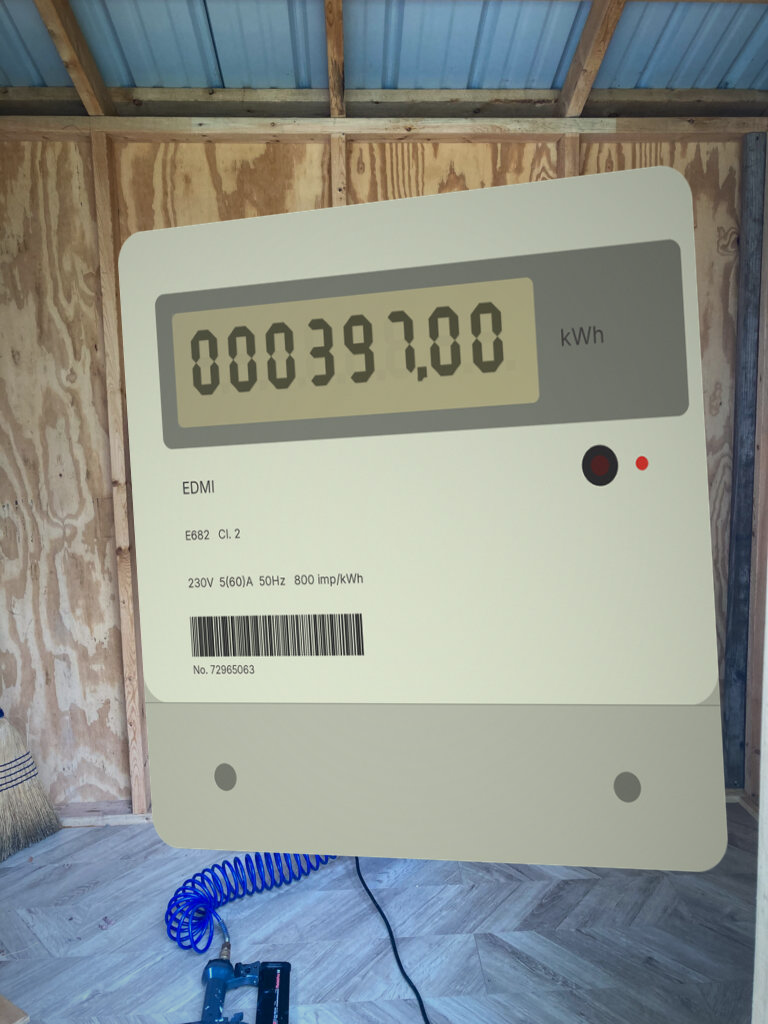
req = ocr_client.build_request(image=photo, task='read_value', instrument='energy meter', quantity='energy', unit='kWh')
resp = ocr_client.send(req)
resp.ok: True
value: 397.00 kWh
